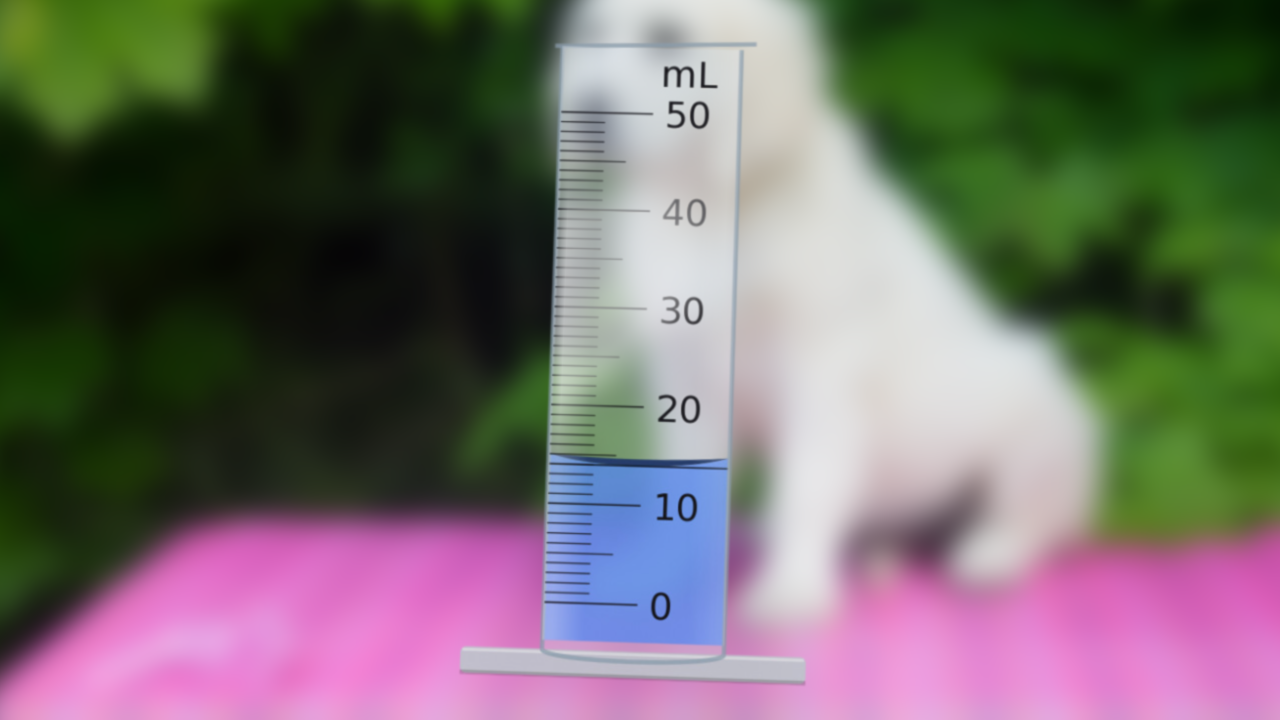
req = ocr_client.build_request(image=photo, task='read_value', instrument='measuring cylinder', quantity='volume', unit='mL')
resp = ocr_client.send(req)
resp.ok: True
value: 14 mL
